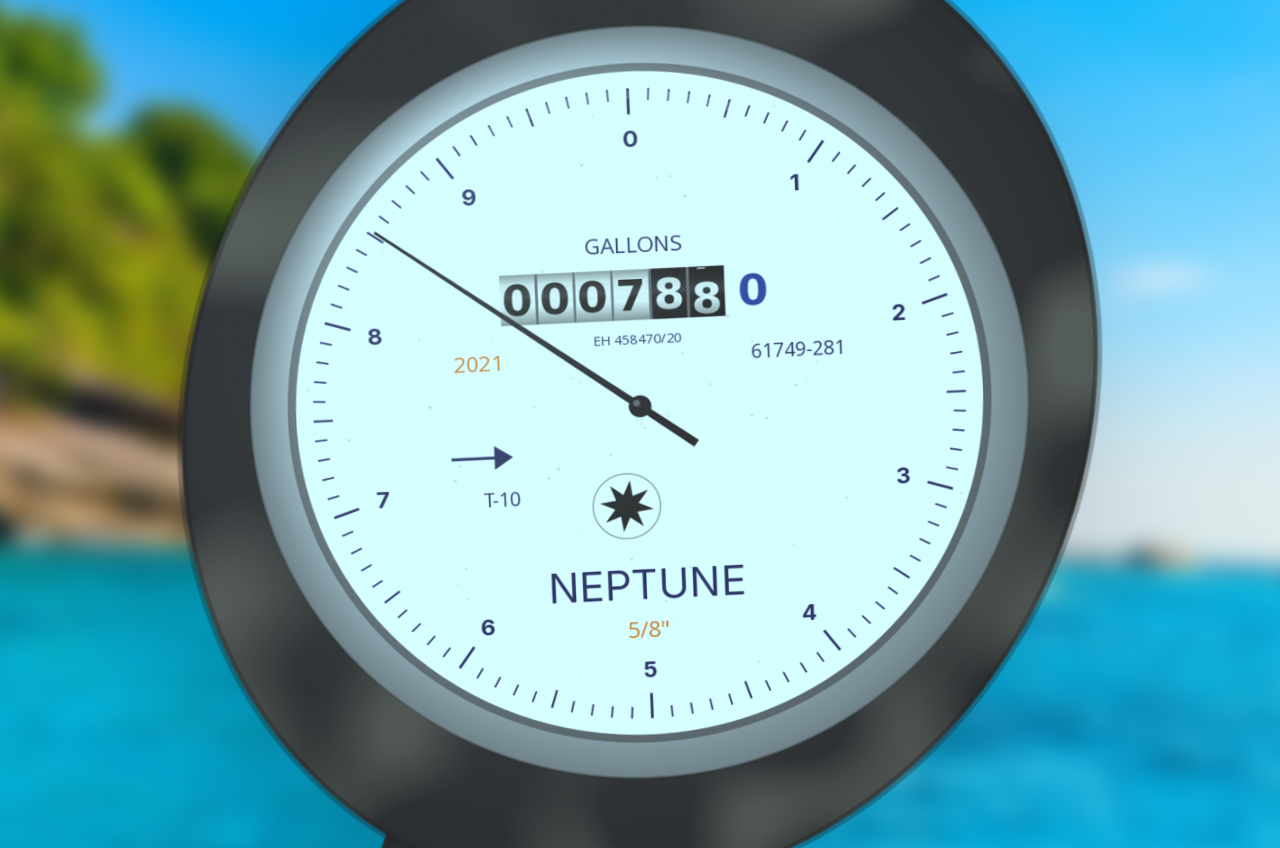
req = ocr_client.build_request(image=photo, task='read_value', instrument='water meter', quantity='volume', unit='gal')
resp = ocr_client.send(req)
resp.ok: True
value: 7878.5 gal
